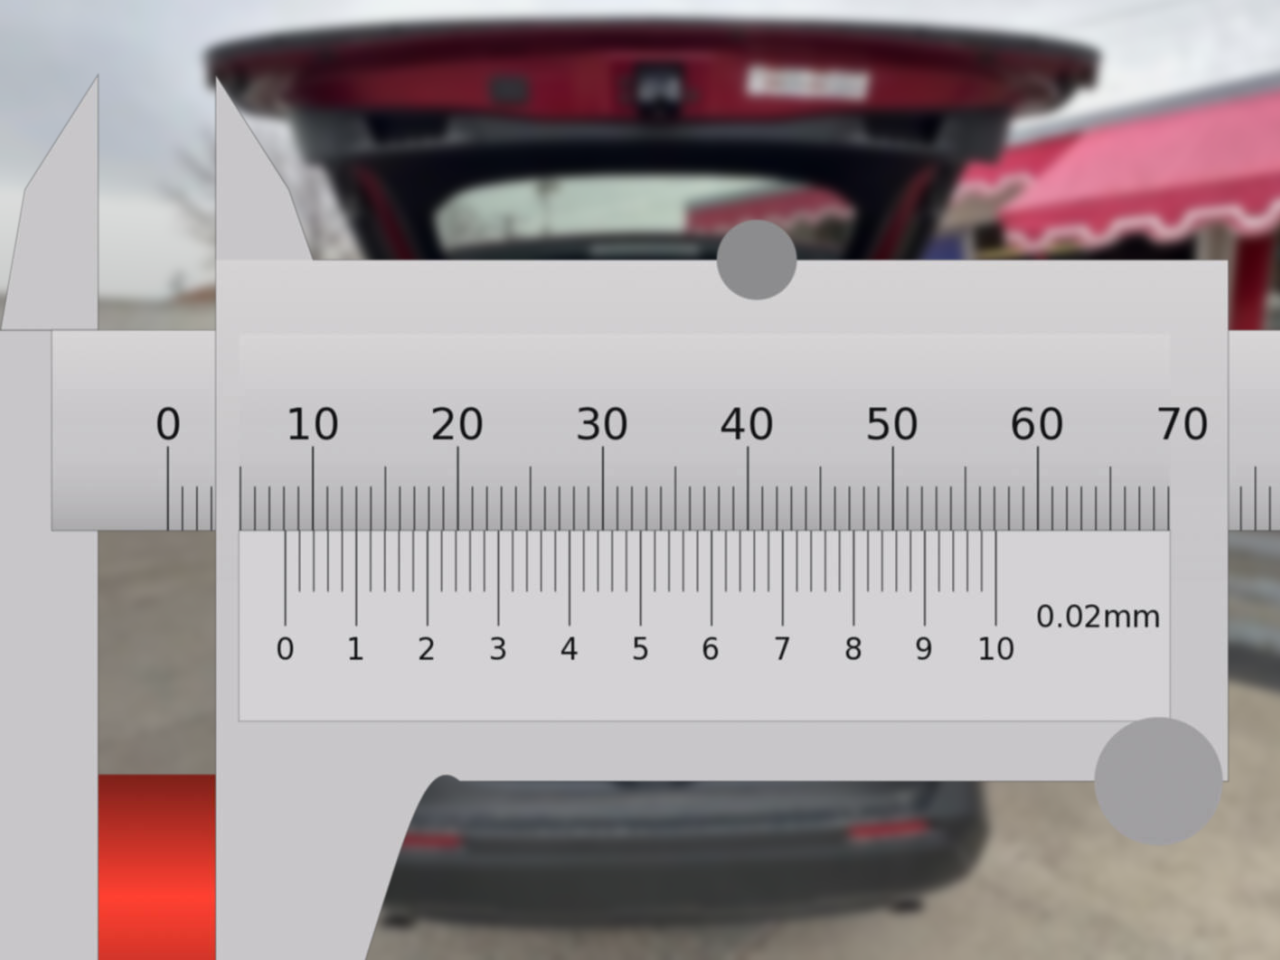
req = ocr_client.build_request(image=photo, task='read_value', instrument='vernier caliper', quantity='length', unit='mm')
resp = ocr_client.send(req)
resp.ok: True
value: 8.1 mm
